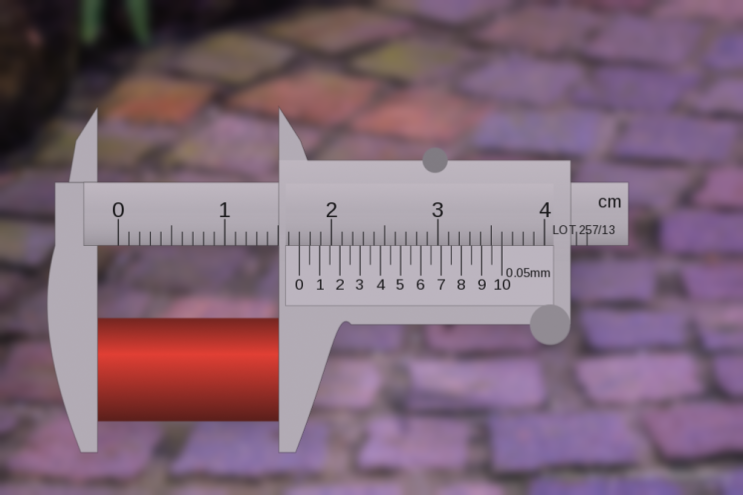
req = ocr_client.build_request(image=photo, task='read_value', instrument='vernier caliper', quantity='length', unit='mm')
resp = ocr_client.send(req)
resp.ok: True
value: 17.0 mm
